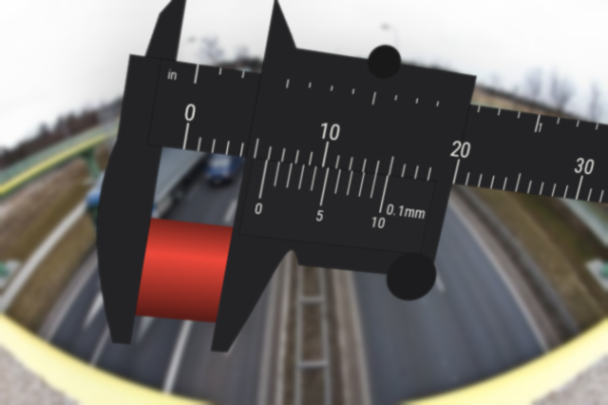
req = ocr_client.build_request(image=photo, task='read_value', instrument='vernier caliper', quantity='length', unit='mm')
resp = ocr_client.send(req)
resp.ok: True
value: 5.9 mm
